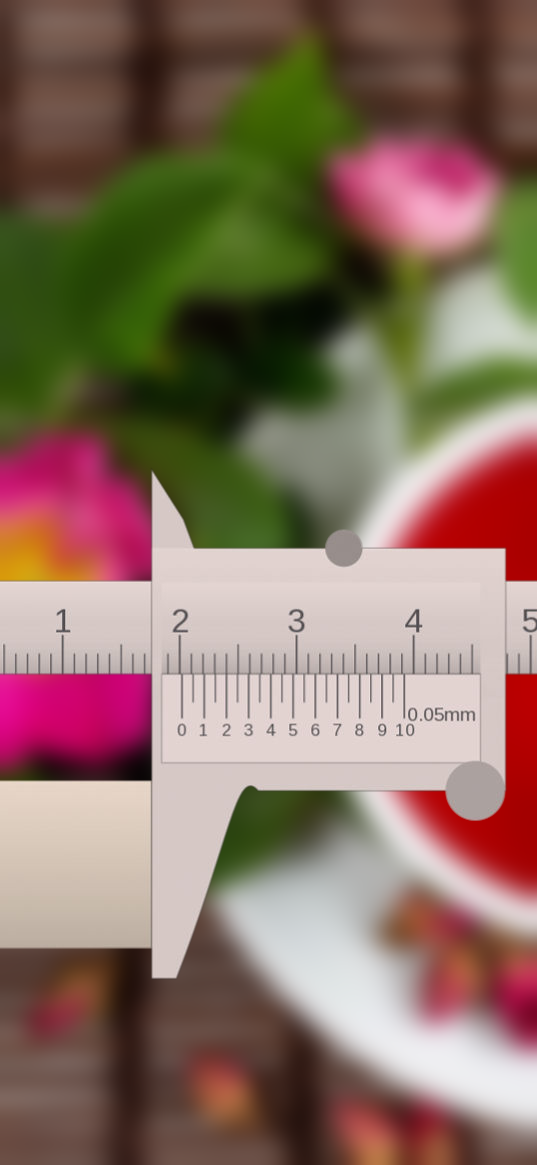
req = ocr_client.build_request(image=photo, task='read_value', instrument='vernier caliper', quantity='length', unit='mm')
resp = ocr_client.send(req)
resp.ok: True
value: 20.2 mm
